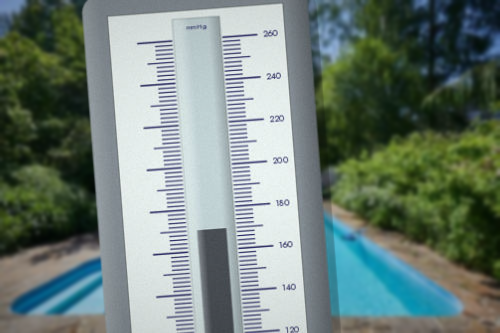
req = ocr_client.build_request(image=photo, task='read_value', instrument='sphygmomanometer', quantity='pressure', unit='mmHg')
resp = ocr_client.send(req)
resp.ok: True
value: 170 mmHg
